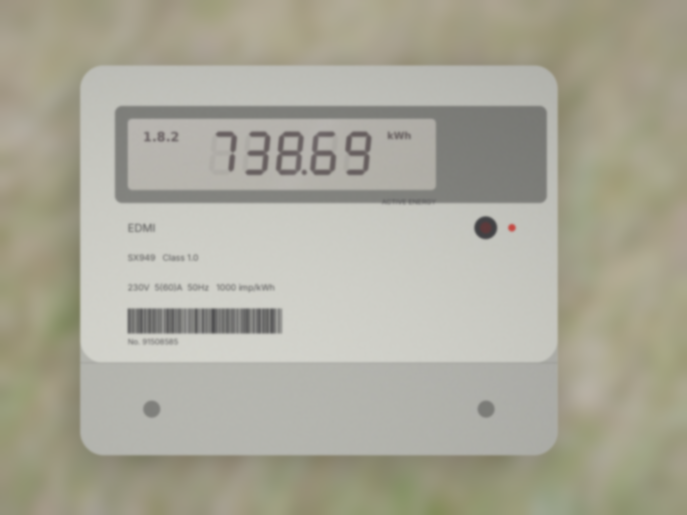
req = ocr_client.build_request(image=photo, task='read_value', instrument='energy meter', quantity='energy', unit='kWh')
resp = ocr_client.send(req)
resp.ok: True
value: 738.69 kWh
